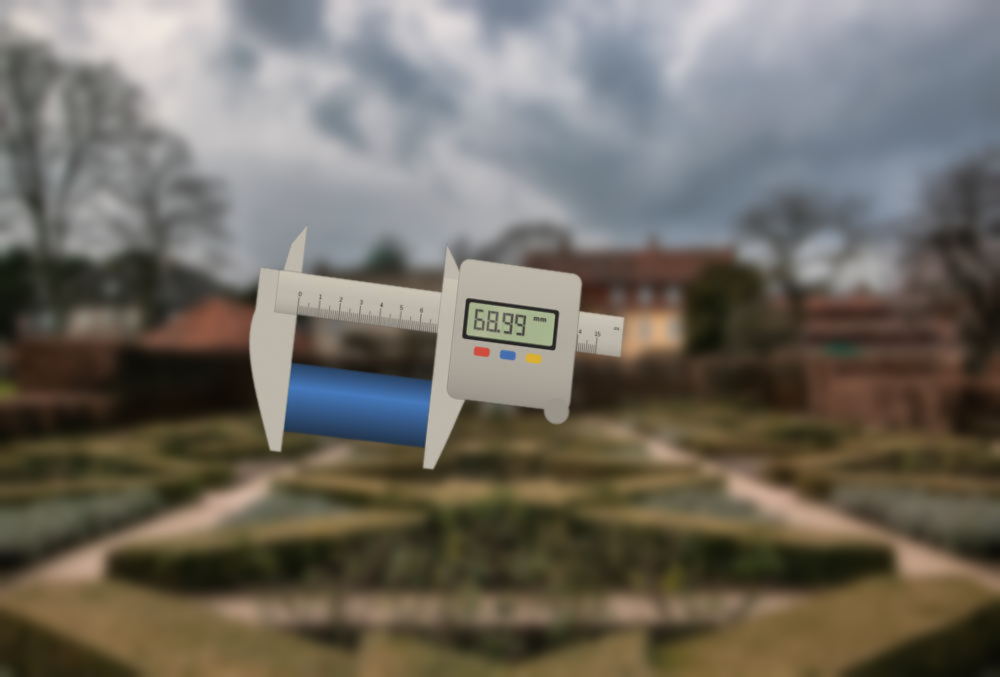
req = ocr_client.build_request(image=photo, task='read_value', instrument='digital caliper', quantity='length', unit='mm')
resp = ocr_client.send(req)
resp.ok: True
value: 68.99 mm
